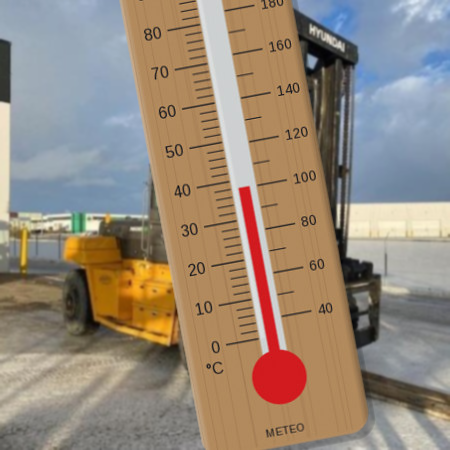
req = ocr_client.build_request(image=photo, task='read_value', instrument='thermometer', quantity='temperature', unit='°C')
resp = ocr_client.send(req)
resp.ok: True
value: 38 °C
